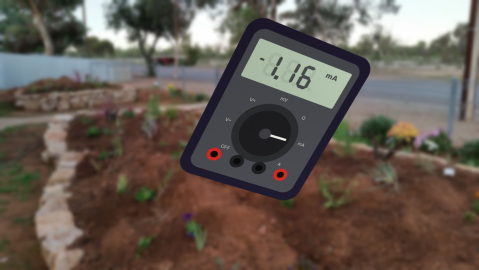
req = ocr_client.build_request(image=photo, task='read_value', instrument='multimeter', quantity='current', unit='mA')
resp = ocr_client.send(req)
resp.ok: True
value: -1.16 mA
